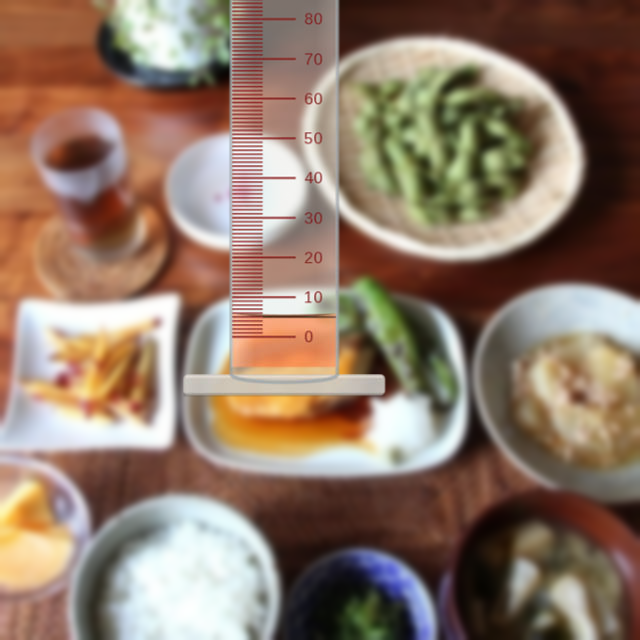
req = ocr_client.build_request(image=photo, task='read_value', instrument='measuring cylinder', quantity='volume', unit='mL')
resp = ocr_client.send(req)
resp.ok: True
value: 5 mL
